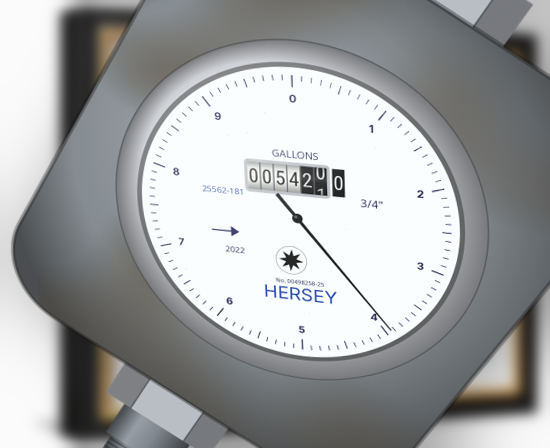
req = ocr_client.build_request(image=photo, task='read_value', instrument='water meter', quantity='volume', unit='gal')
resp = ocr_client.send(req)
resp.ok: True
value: 54203.9 gal
